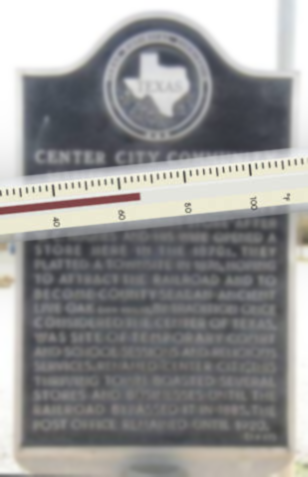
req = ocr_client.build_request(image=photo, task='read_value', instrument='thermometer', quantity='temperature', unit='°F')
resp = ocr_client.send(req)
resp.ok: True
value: 66 °F
